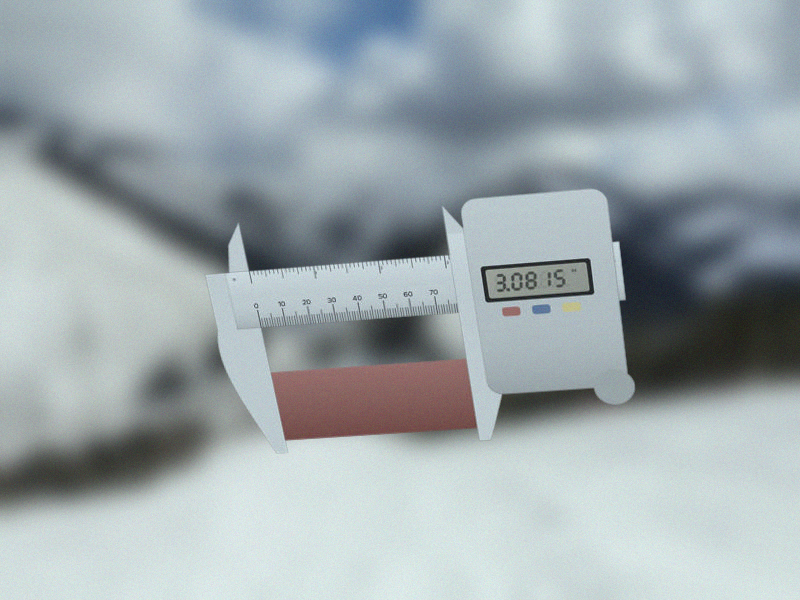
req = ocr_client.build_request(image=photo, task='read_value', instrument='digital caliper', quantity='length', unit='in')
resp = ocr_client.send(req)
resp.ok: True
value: 3.0815 in
